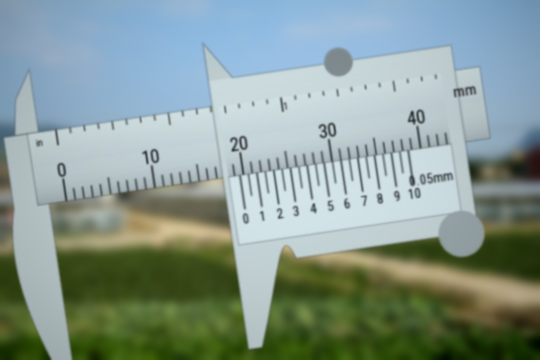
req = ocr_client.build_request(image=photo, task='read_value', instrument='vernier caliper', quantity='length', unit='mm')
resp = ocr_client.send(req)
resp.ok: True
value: 19.6 mm
